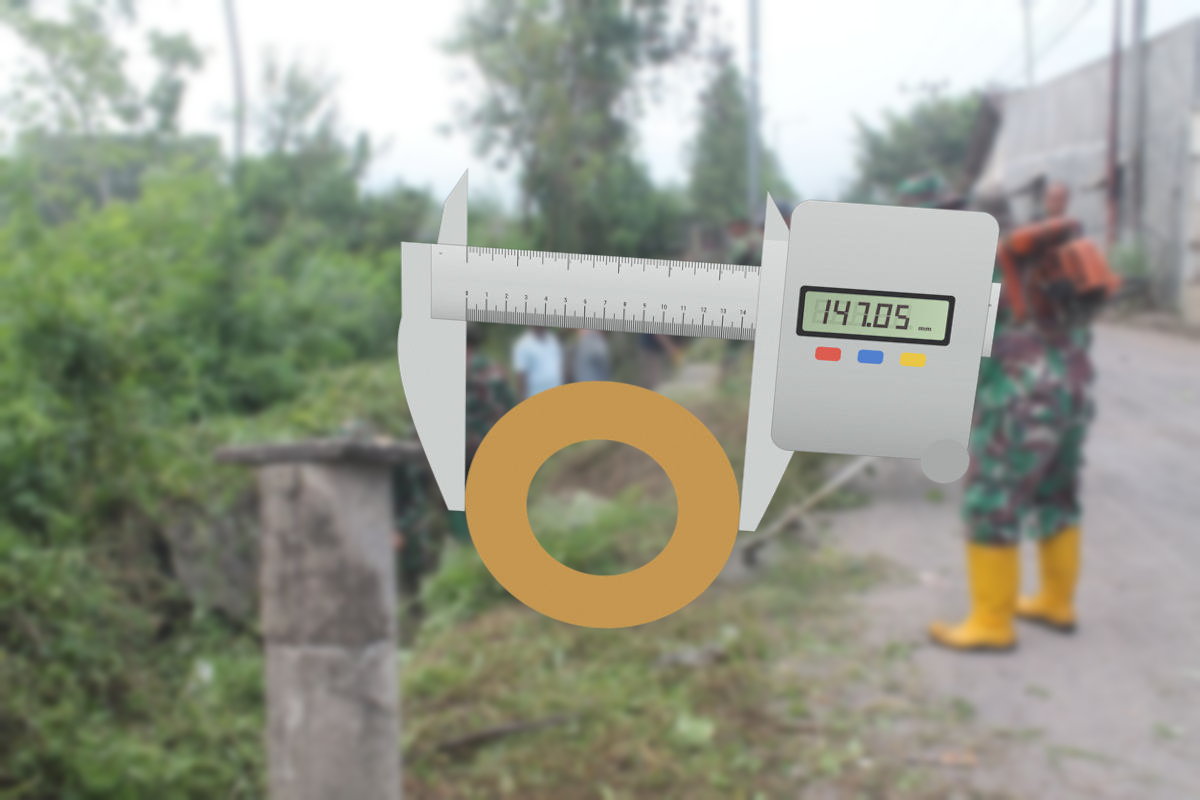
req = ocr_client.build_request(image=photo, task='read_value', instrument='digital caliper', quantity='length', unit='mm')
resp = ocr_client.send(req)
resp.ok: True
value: 147.05 mm
